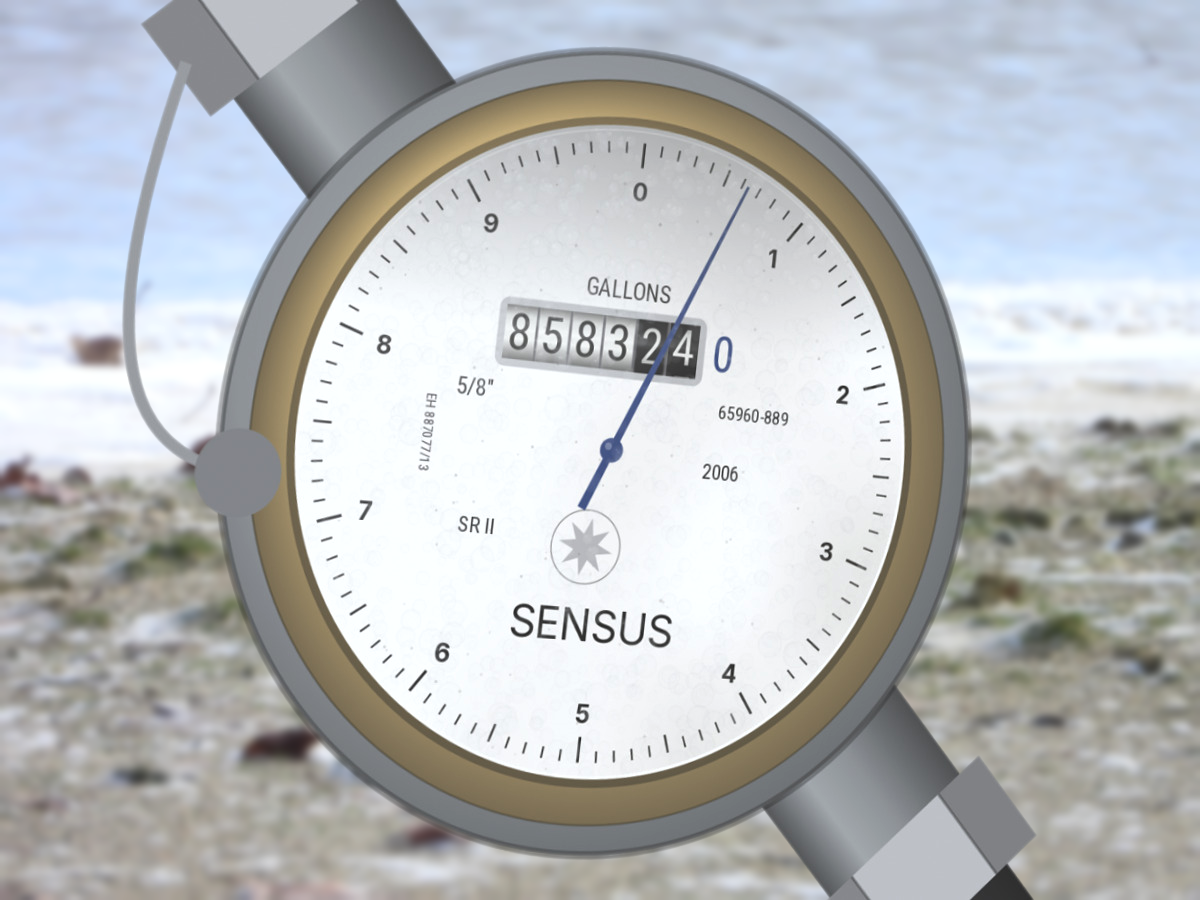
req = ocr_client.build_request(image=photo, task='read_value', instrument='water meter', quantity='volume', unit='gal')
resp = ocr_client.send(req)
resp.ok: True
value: 8583240.6 gal
